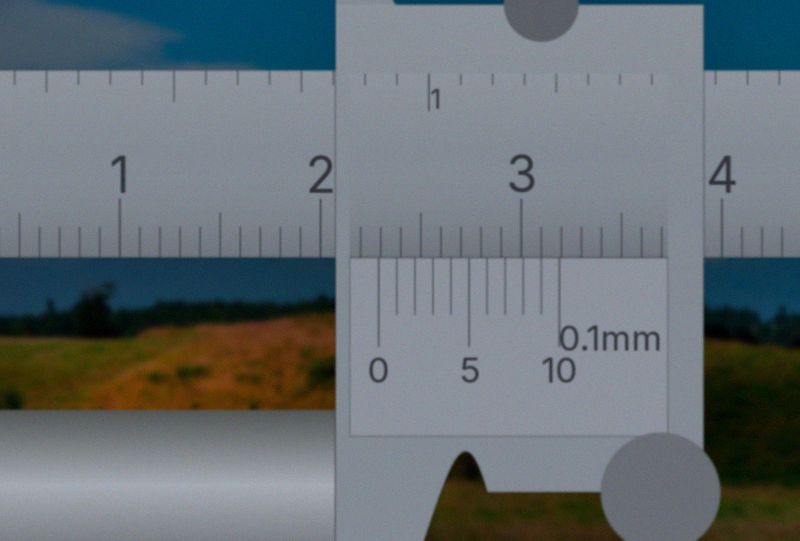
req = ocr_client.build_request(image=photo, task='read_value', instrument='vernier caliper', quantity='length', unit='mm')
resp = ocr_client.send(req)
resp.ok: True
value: 22.9 mm
